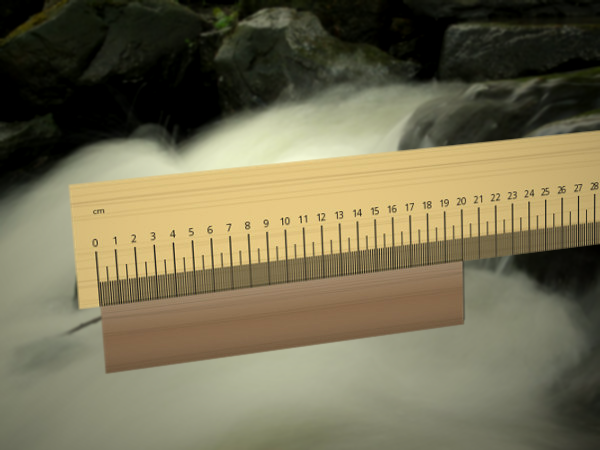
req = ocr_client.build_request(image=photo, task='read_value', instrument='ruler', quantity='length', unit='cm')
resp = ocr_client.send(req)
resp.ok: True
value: 20 cm
